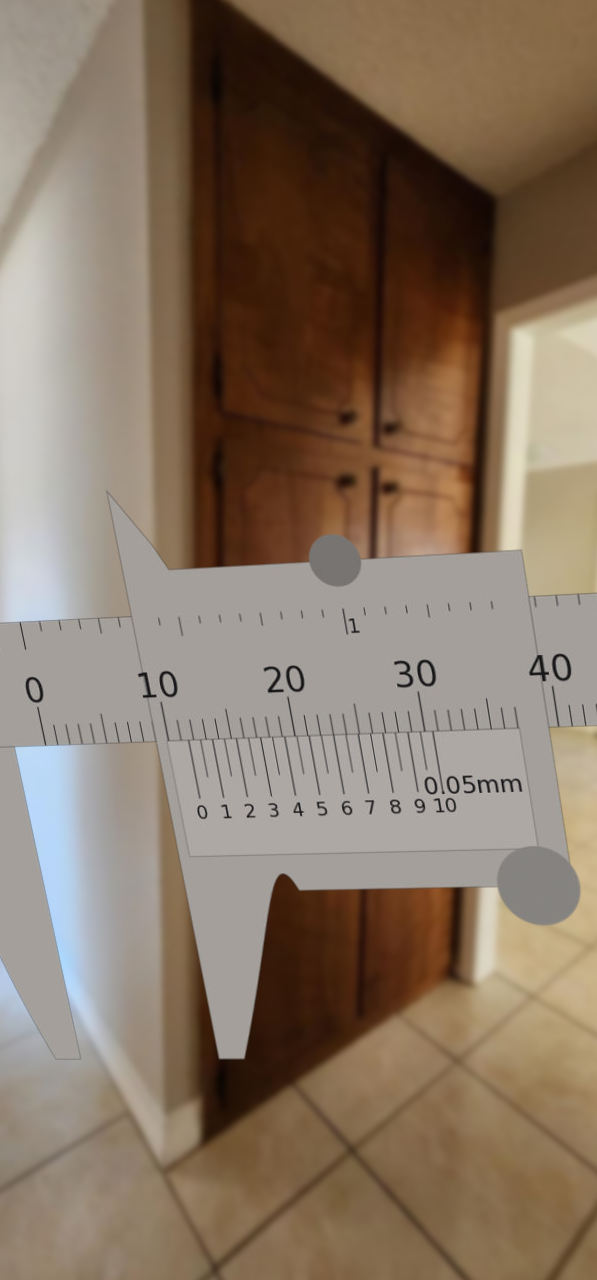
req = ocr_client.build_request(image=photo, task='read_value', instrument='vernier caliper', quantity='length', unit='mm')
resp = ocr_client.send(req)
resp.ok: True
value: 11.6 mm
